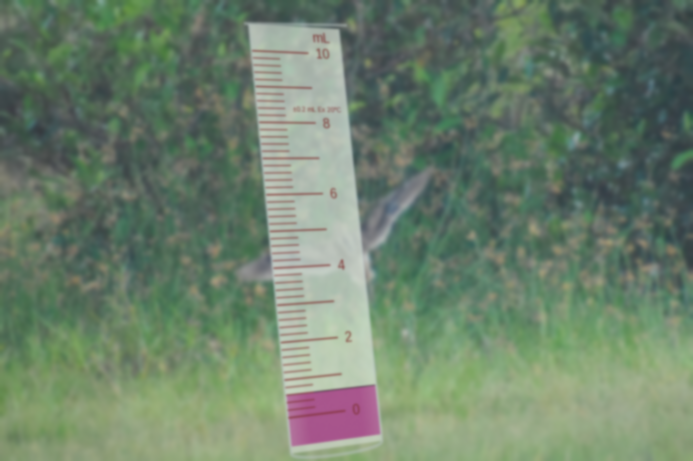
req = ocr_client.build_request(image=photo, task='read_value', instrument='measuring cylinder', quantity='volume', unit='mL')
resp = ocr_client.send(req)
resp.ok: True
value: 0.6 mL
